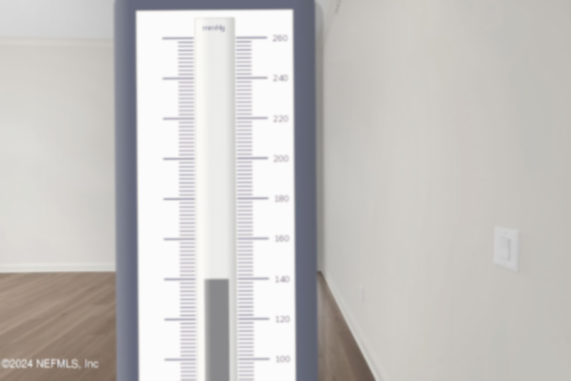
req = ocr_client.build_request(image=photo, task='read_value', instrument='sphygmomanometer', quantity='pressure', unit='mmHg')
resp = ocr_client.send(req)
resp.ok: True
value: 140 mmHg
